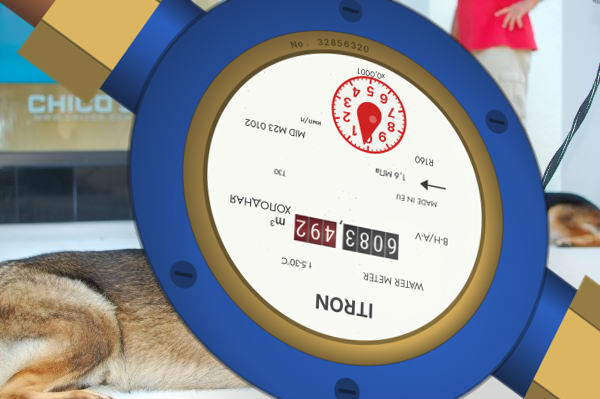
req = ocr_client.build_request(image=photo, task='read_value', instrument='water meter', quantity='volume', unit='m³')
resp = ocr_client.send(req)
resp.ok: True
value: 6083.4920 m³
